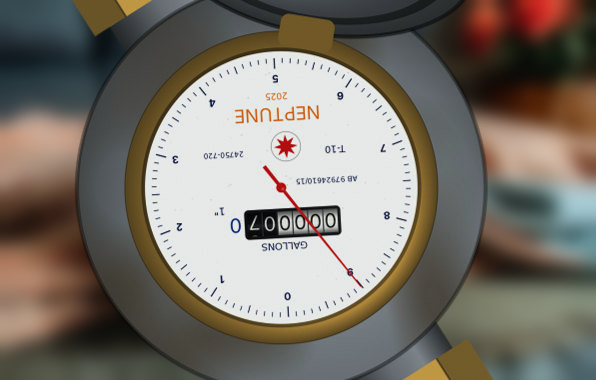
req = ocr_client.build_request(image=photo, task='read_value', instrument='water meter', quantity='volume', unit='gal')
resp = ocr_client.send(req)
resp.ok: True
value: 69.0 gal
